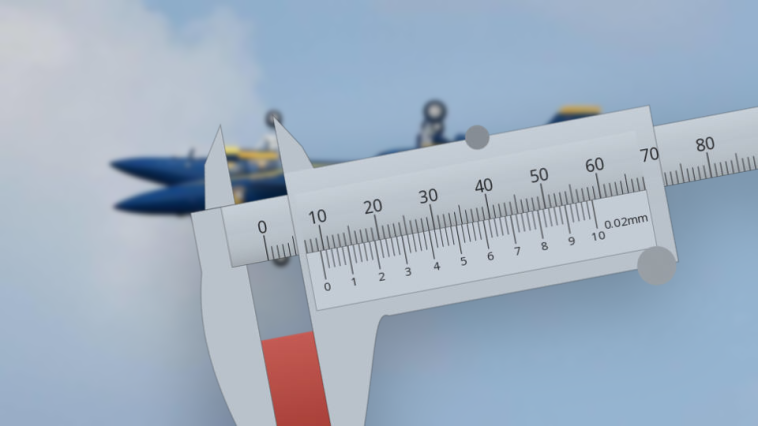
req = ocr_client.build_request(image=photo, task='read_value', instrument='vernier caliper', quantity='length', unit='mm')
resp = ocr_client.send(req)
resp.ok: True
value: 9.4 mm
